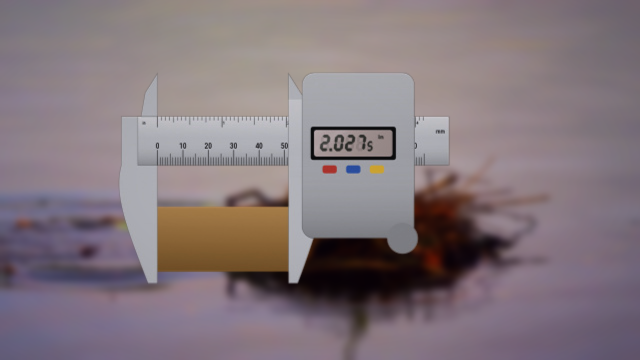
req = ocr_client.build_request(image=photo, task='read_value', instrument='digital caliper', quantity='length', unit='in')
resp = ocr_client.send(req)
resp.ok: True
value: 2.0275 in
